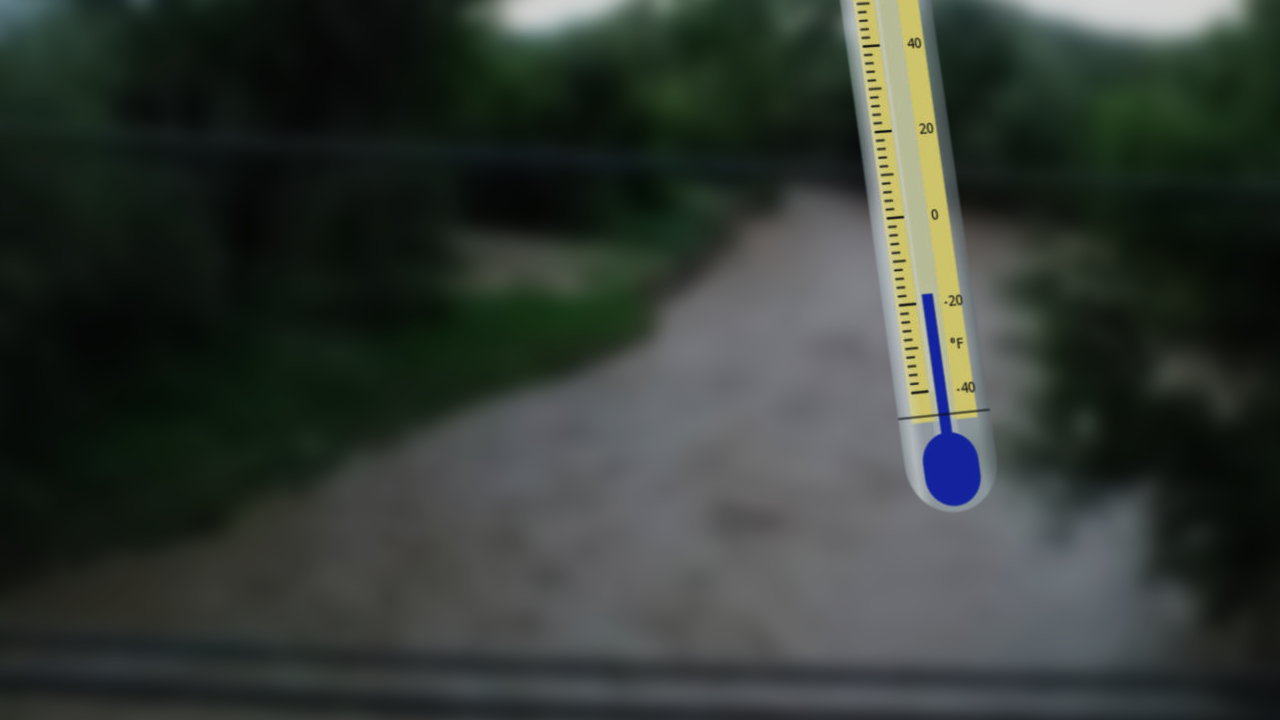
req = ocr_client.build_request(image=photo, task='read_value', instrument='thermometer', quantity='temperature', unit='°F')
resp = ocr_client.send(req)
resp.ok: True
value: -18 °F
